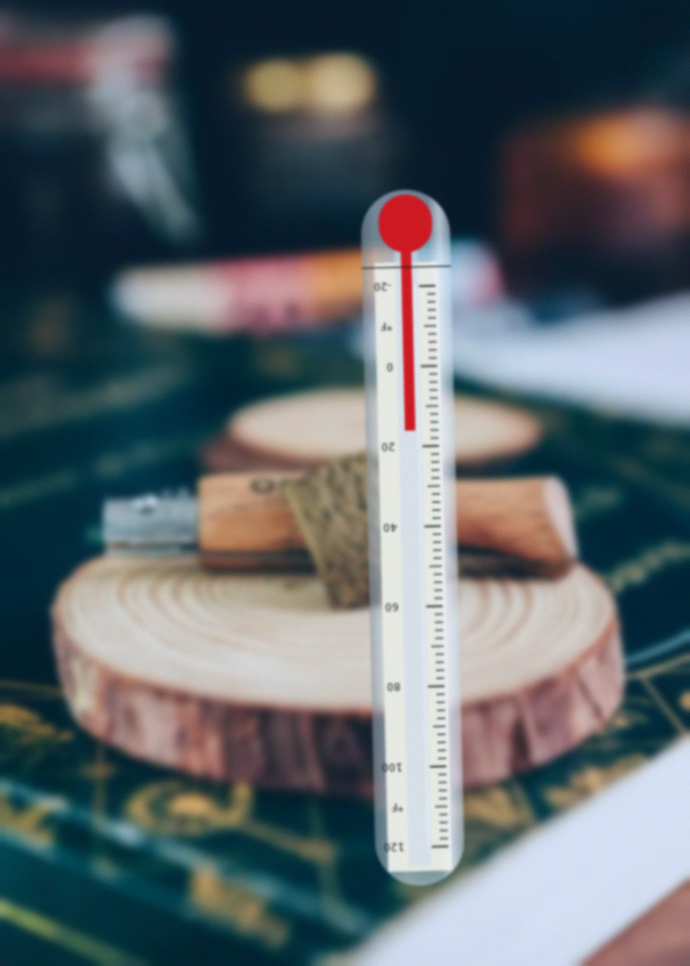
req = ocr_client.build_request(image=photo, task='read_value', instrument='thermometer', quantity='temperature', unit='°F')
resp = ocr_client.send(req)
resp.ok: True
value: 16 °F
